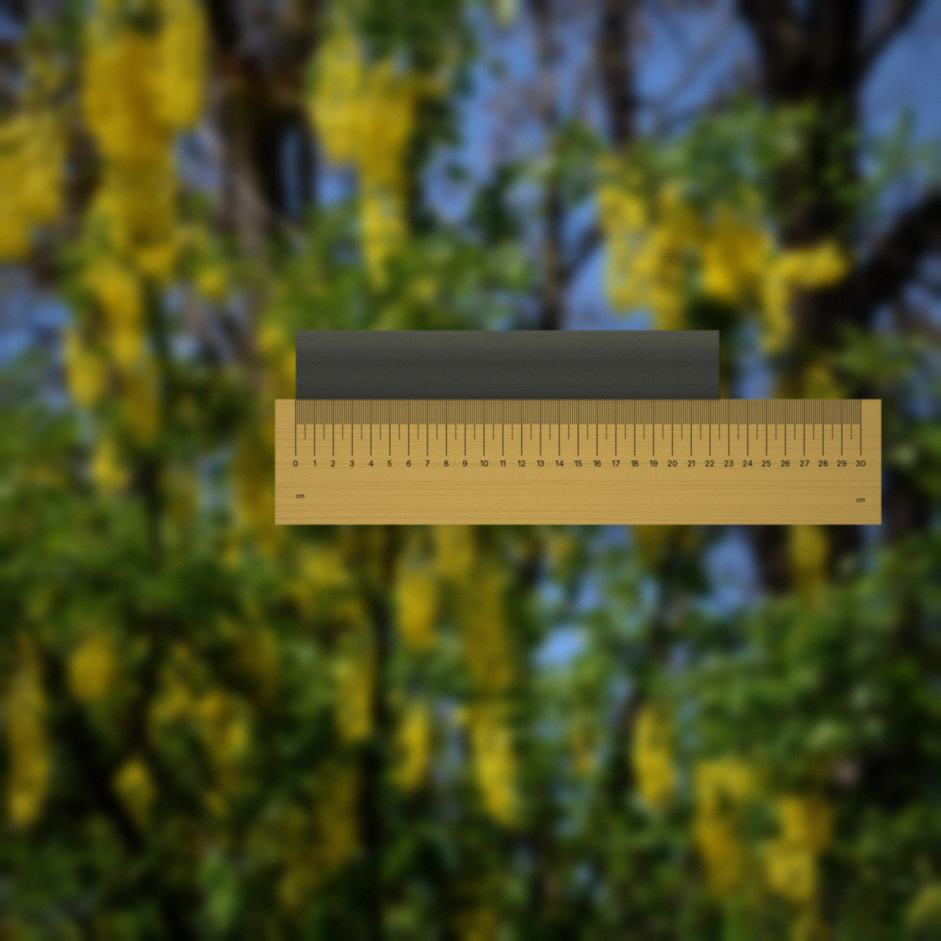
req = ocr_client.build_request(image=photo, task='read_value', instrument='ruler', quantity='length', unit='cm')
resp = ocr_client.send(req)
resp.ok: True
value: 22.5 cm
